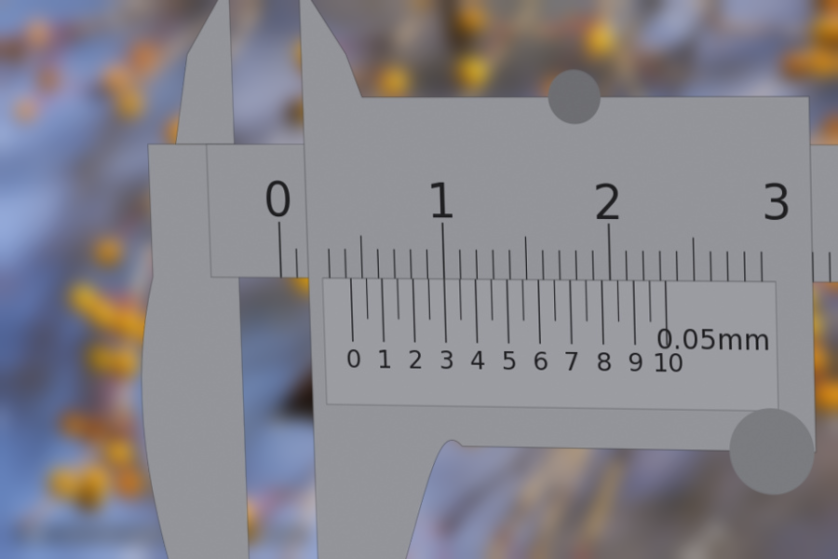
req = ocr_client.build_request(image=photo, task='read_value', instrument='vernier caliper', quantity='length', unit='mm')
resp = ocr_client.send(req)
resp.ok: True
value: 4.3 mm
